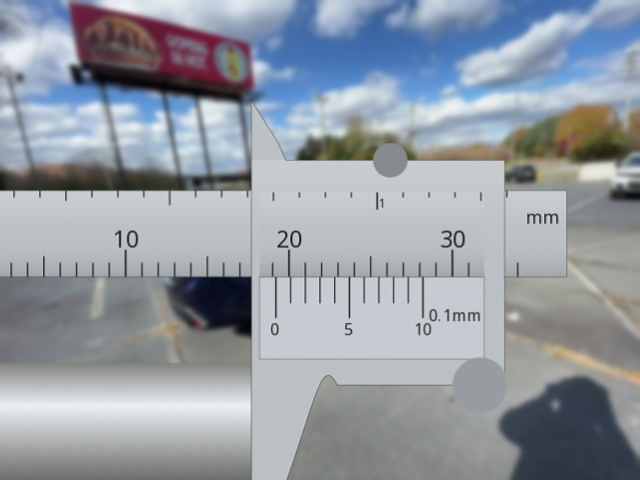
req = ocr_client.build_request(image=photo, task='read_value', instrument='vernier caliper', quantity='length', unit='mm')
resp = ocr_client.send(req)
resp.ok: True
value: 19.2 mm
